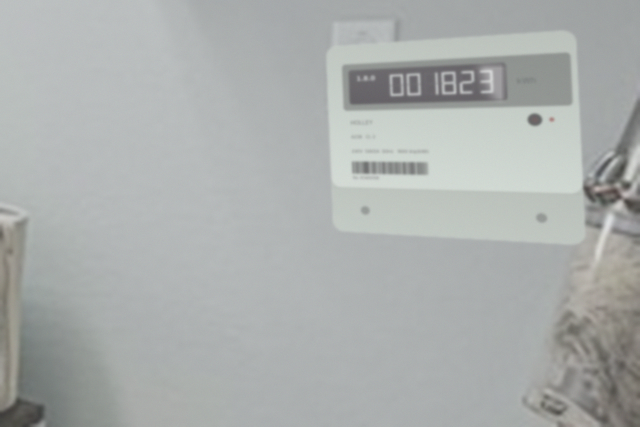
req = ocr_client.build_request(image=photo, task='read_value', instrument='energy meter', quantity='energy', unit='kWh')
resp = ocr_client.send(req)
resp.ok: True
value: 1823 kWh
